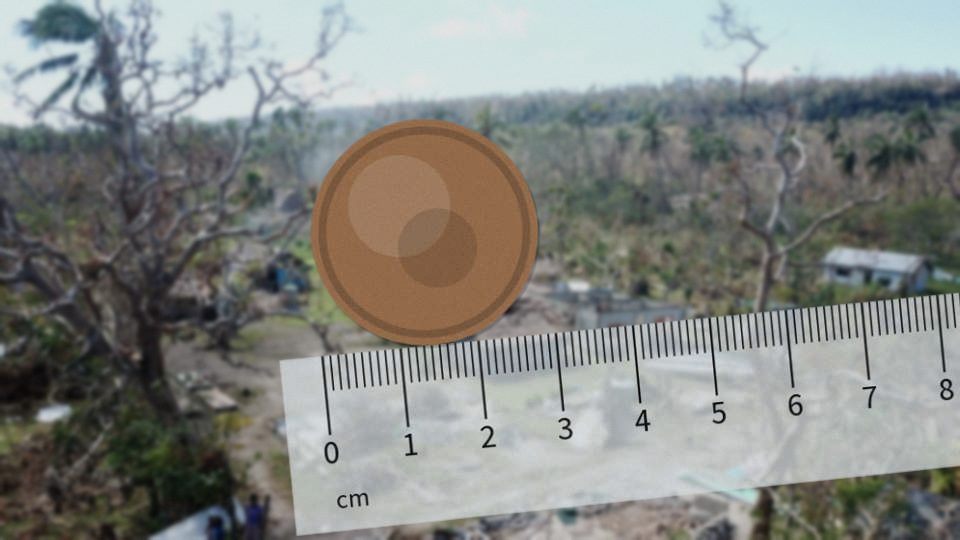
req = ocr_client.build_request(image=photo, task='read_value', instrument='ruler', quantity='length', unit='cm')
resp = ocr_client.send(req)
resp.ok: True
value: 2.9 cm
